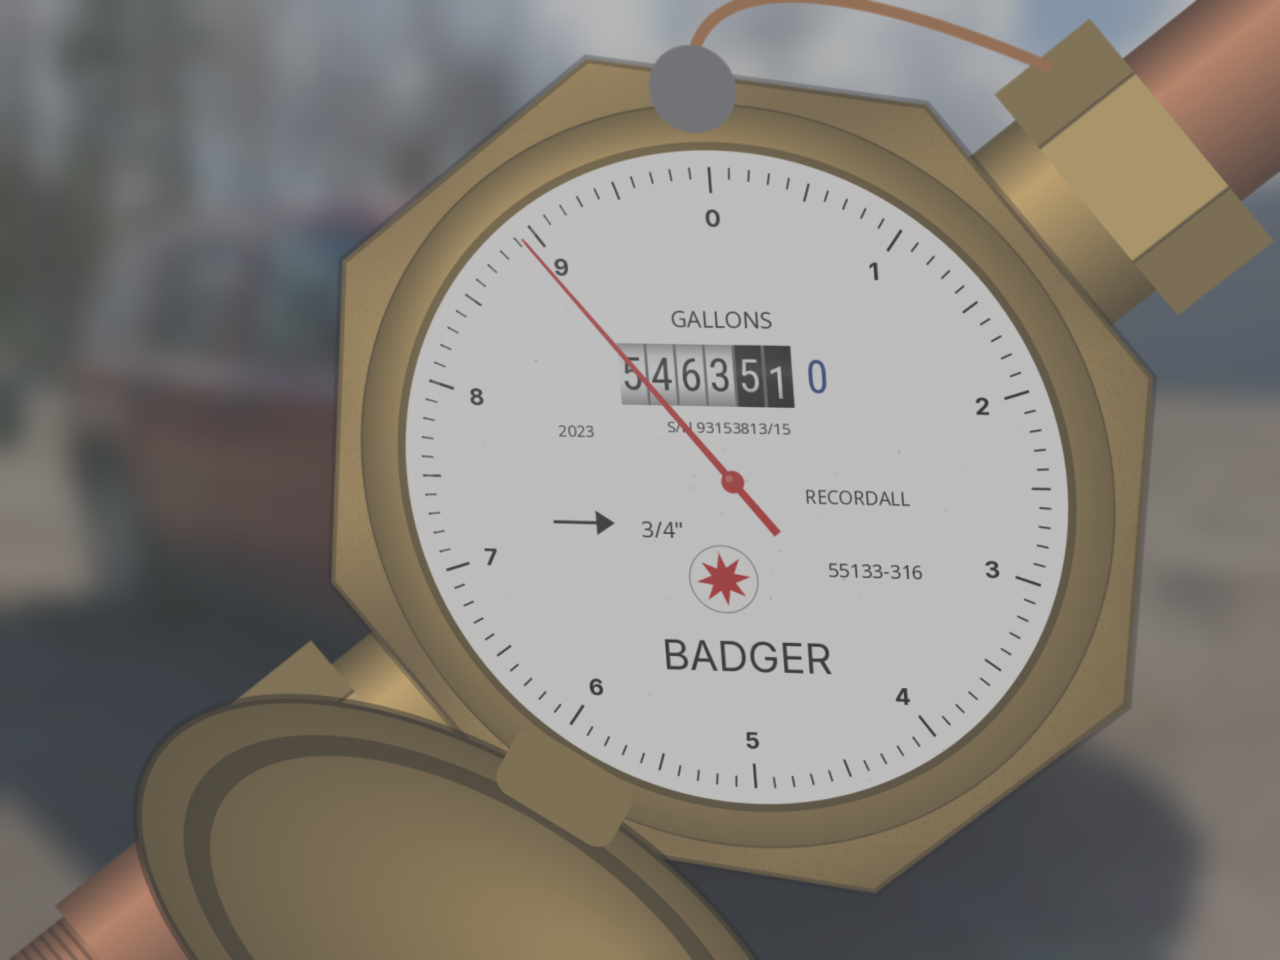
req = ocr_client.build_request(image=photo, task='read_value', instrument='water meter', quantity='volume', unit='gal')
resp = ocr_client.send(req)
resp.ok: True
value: 5463508.9 gal
